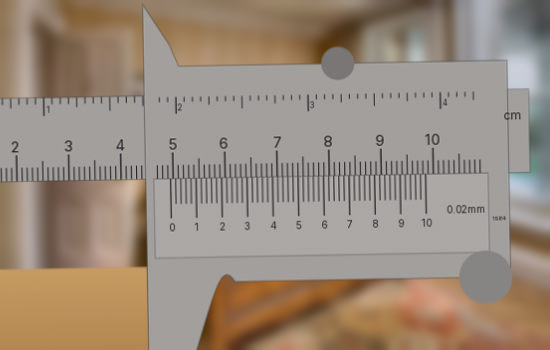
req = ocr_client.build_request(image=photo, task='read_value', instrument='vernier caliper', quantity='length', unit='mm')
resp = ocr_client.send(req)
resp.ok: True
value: 49.5 mm
